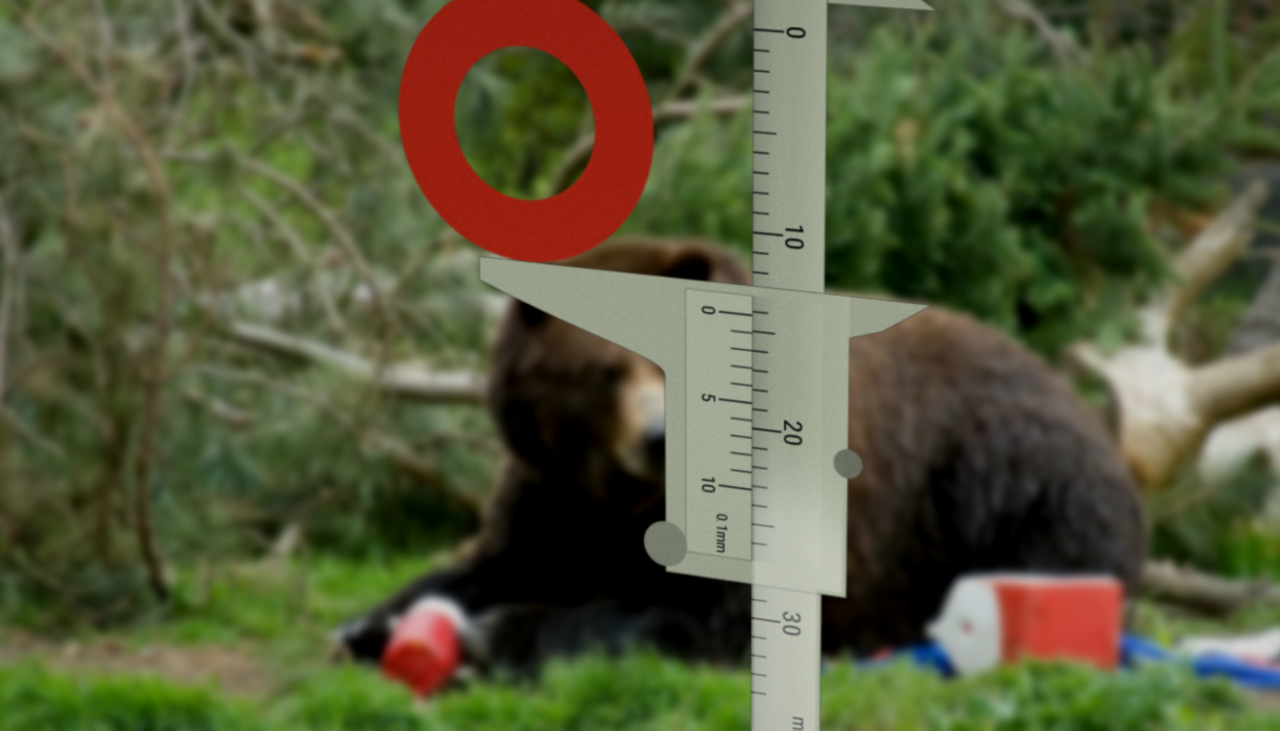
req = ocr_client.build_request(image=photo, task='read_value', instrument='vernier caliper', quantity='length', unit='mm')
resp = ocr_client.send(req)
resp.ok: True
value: 14.2 mm
